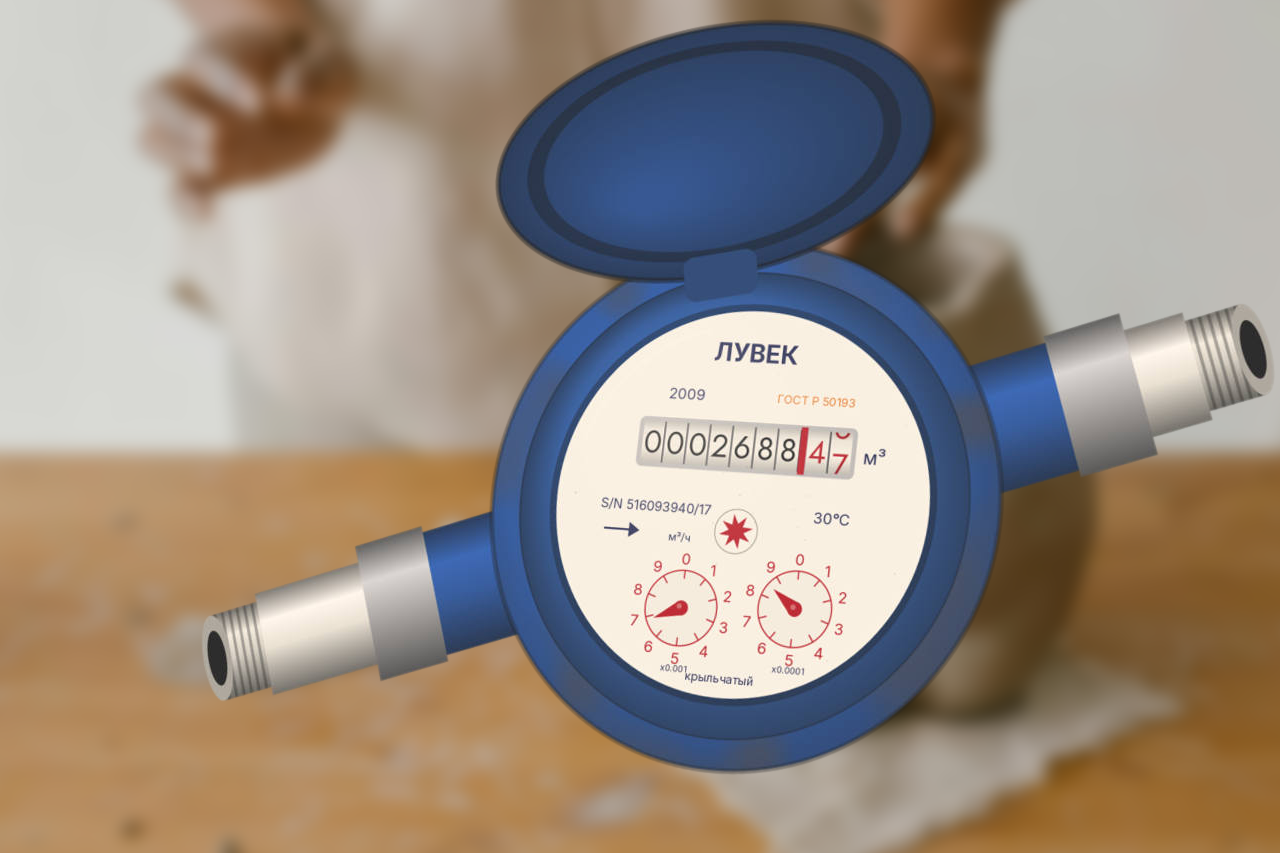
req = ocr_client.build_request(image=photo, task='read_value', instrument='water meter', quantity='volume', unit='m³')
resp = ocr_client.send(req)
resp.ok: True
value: 2688.4668 m³
